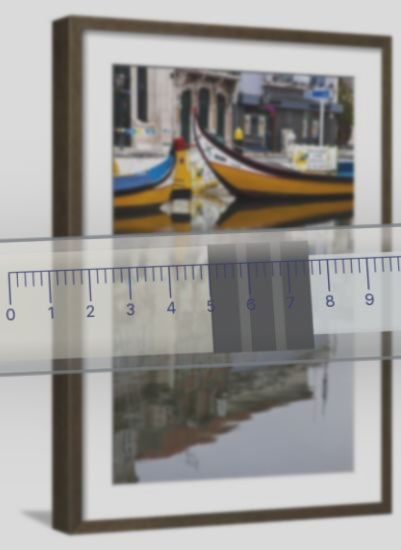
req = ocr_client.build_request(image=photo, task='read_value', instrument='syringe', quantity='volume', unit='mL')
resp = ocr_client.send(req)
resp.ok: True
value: 5 mL
